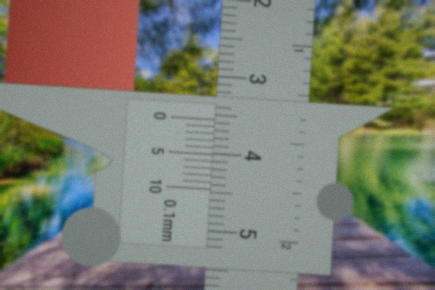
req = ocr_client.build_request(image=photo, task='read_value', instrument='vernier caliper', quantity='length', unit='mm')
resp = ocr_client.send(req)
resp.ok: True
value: 35.6 mm
